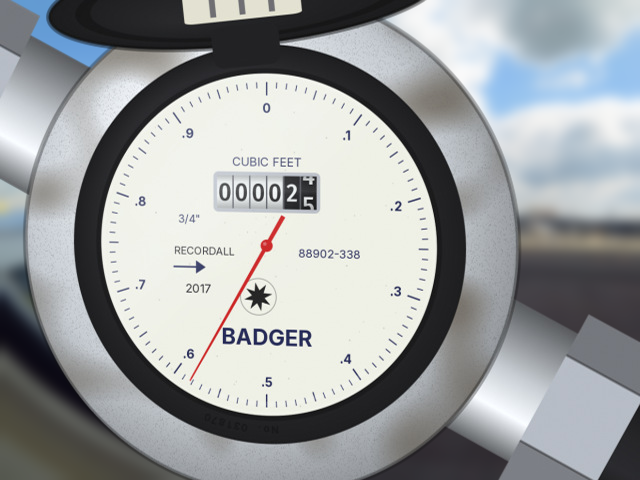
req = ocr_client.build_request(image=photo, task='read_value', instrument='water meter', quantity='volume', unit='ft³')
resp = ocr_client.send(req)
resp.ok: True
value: 24.58 ft³
